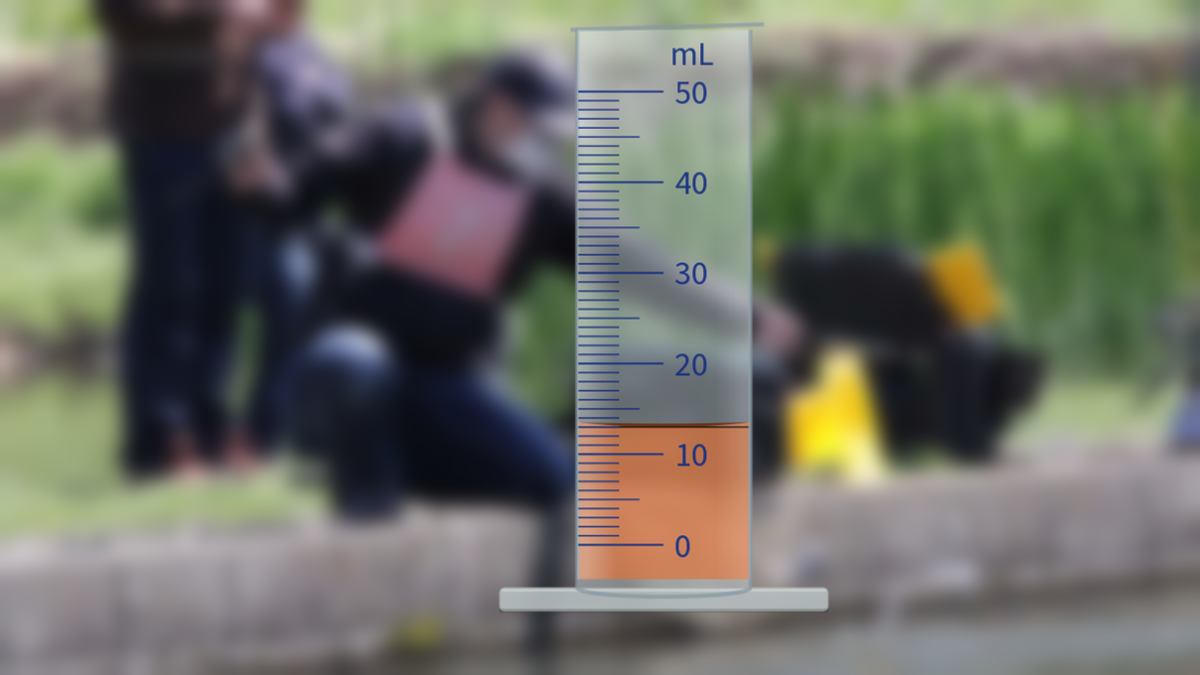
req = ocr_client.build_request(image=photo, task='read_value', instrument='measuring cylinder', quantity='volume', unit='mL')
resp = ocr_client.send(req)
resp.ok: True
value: 13 mL
